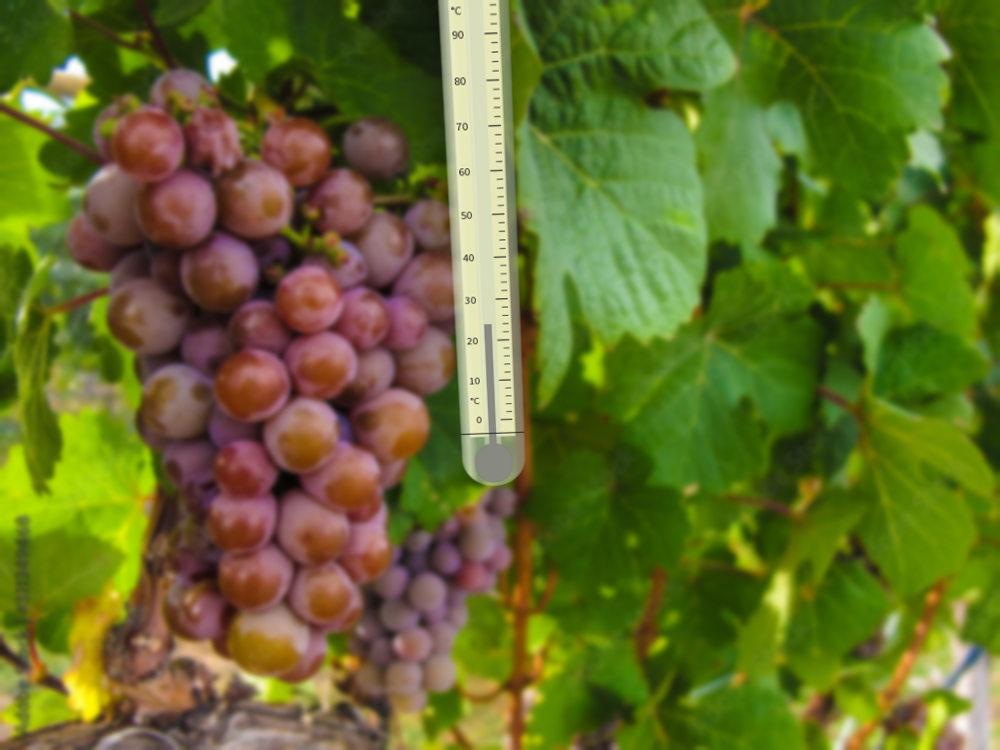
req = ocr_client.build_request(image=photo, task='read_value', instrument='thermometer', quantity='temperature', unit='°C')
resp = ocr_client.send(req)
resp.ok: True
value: 24 °C
